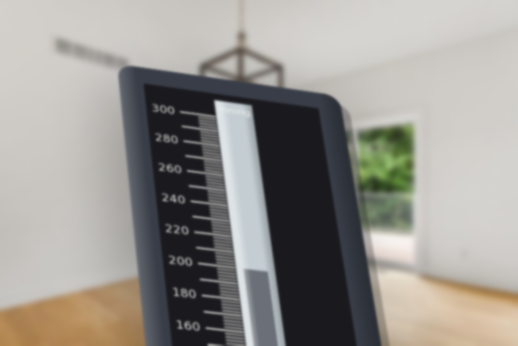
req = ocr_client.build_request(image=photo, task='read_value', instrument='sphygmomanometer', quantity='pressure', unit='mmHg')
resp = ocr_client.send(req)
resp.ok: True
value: 200 mmHg
